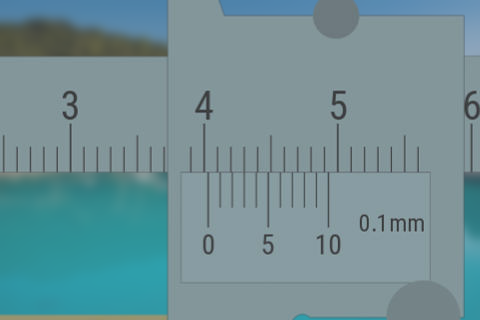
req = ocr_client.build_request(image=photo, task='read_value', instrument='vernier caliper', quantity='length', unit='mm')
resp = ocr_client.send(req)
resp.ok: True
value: 40.3 mm
